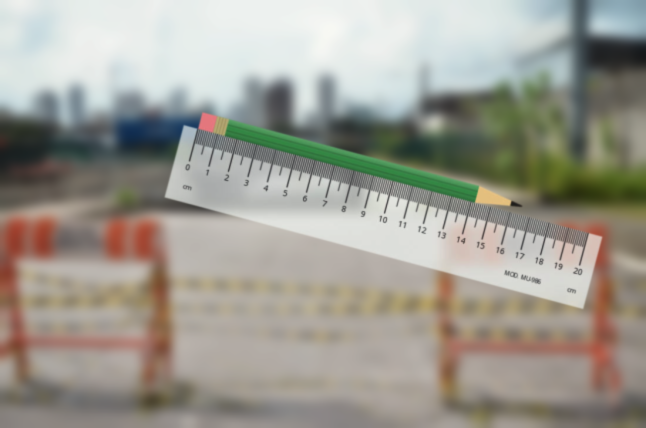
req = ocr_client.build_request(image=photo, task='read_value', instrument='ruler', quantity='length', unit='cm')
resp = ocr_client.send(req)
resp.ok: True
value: 16.5 cm
